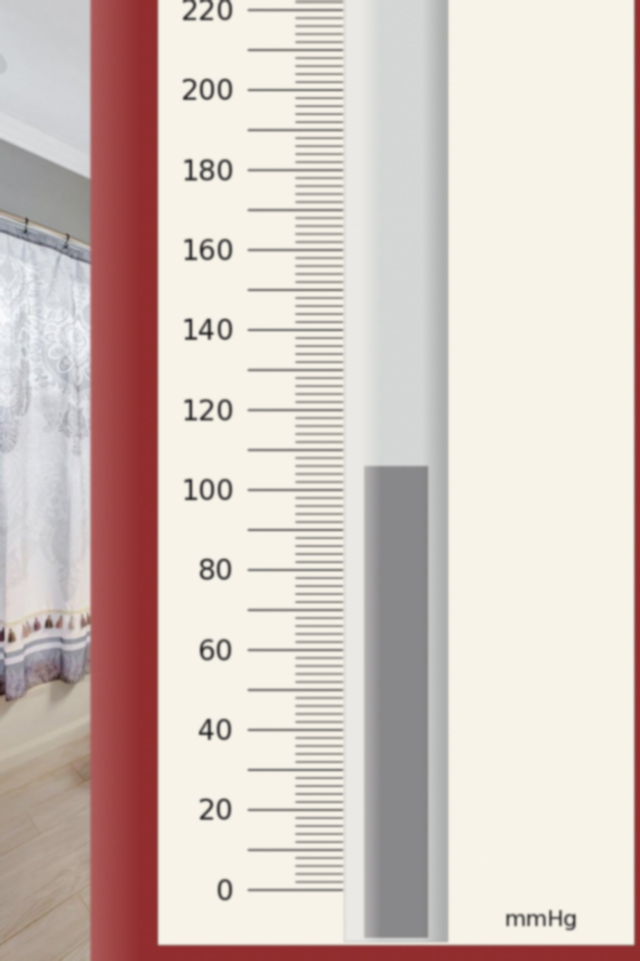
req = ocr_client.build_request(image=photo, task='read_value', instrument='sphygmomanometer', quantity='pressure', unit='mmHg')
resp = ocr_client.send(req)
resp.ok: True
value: 106 mmHg
